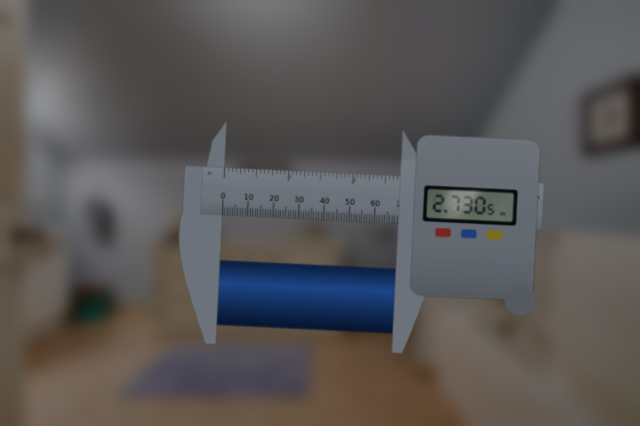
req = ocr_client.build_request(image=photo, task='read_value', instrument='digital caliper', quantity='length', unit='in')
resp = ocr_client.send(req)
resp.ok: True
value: 2.7305 in
